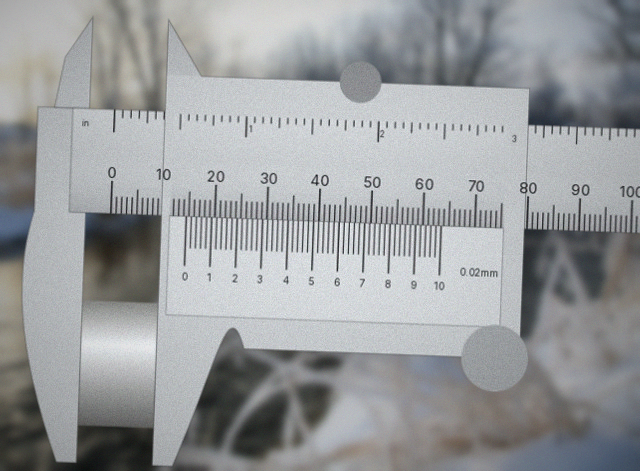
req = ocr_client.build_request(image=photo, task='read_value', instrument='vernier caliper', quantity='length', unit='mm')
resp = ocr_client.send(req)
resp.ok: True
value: 14.5 mm
